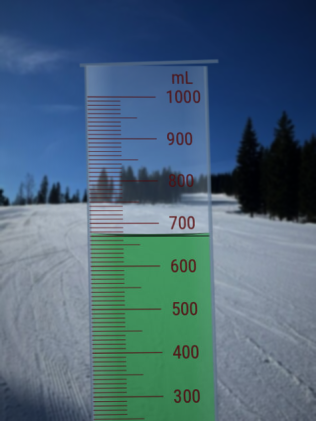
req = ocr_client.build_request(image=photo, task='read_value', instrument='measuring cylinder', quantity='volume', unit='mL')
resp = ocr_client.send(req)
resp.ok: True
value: 670 mL
